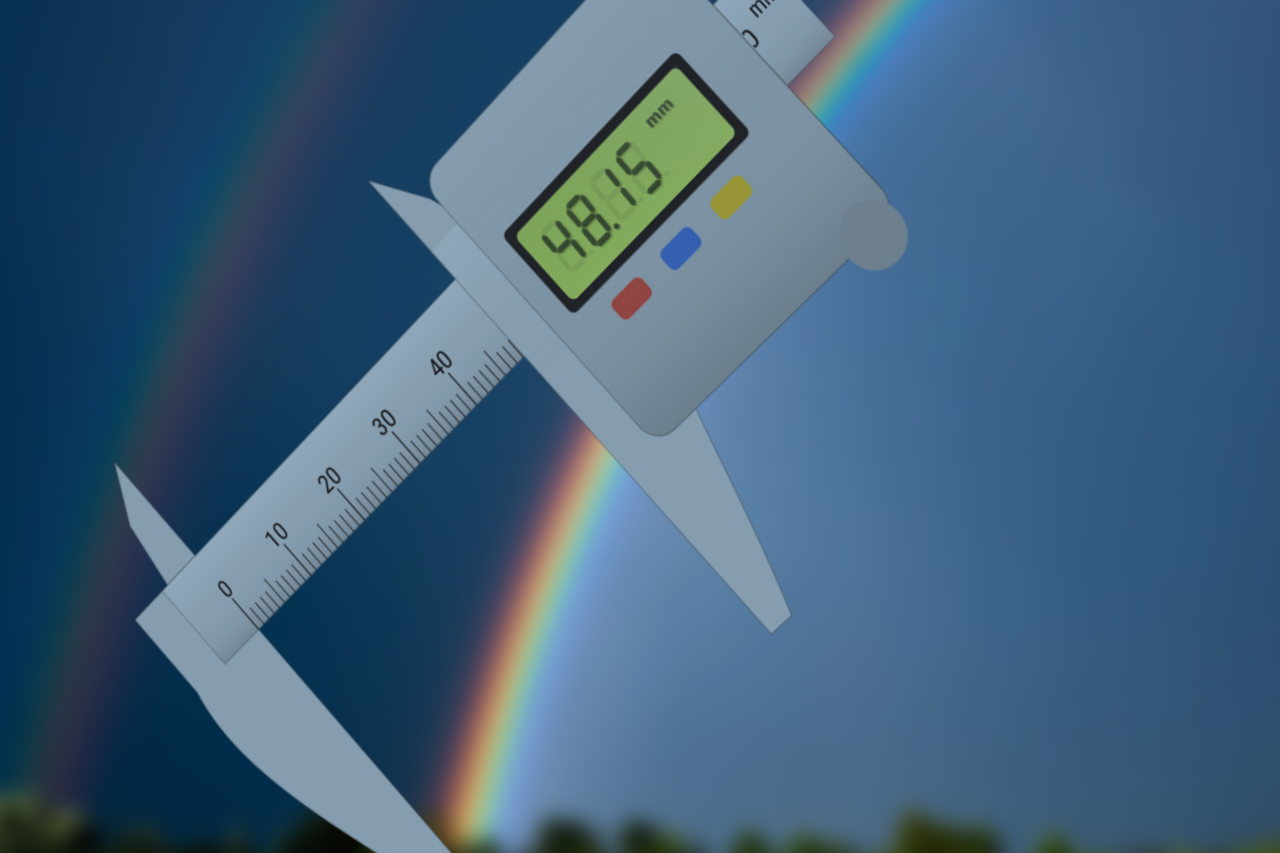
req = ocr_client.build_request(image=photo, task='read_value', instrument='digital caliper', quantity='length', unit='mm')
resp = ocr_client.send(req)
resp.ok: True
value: 48.15 mm
